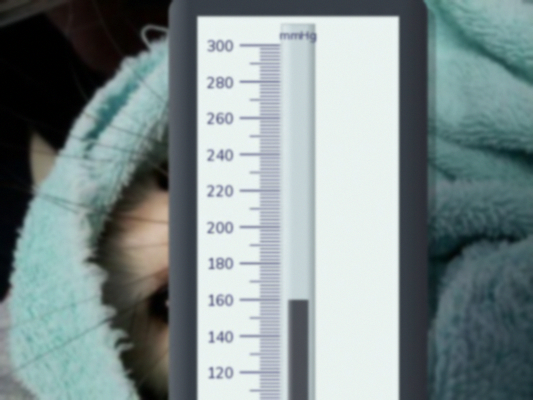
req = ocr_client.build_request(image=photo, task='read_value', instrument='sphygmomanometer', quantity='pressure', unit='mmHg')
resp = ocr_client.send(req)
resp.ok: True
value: 160 mmHg
